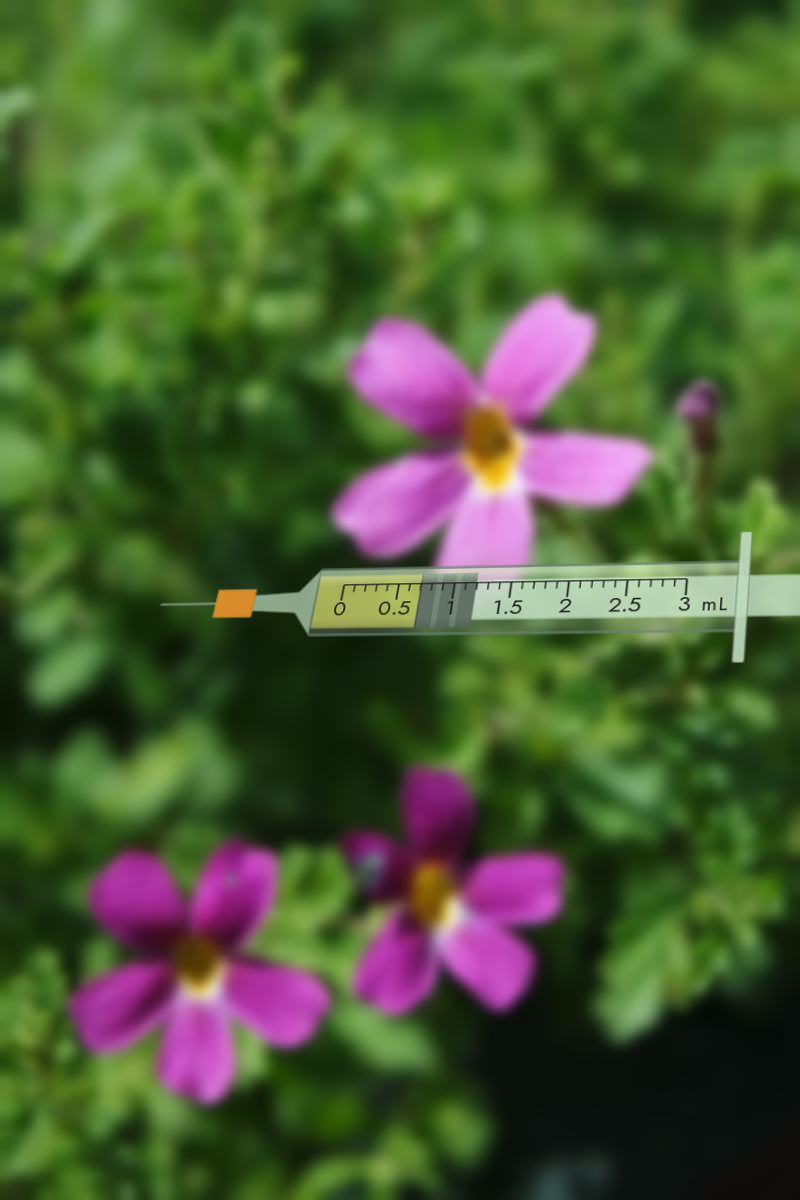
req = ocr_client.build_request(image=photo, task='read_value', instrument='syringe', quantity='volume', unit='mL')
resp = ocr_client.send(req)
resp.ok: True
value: 0.7 mL
